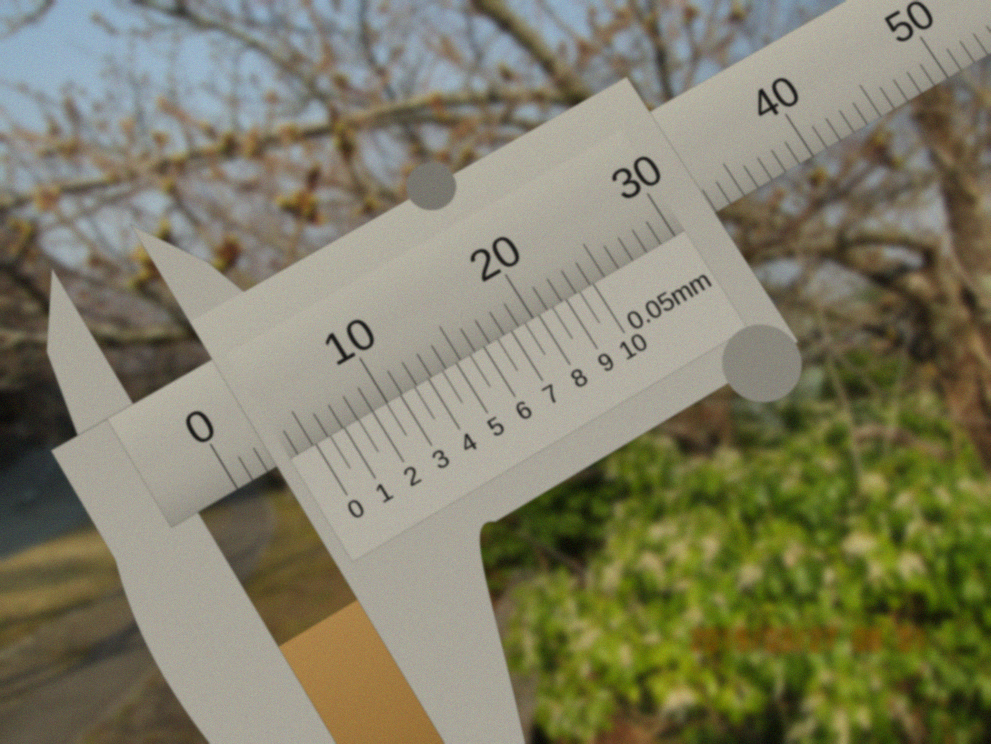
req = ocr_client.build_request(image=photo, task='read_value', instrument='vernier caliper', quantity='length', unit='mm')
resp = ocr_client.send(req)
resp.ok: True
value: 5.2 mm
